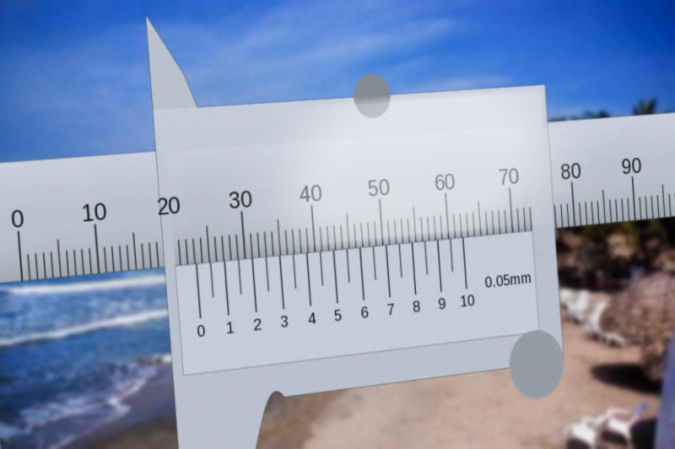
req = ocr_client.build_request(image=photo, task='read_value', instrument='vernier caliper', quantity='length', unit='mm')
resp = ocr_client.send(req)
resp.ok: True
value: 23.2 mm
